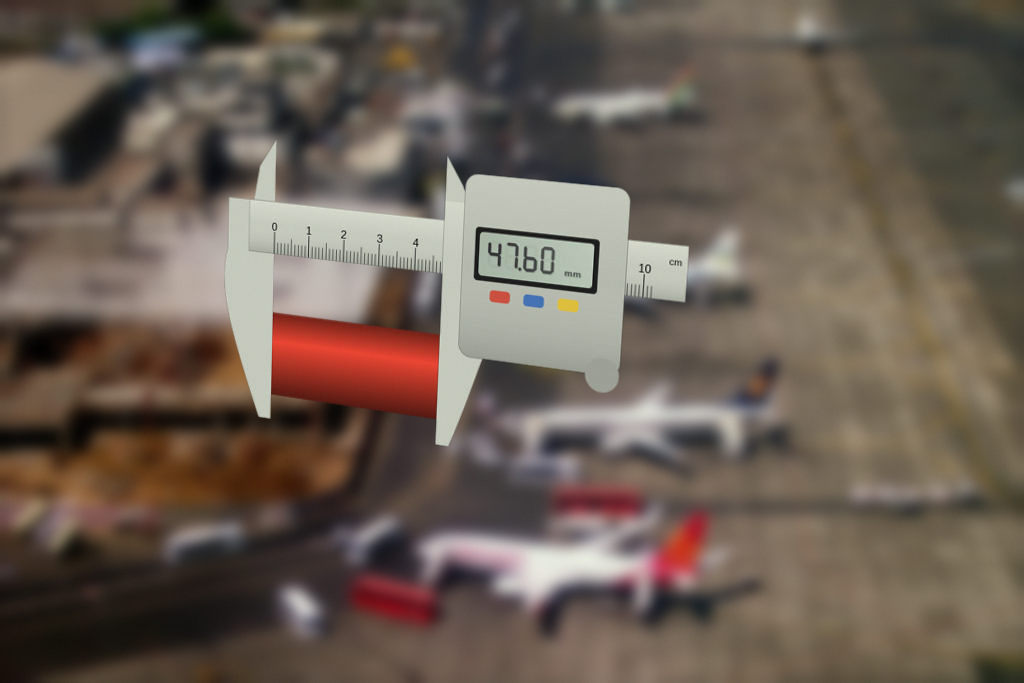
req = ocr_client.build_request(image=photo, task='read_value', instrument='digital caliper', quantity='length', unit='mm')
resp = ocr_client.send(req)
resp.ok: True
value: 47.60 mm
